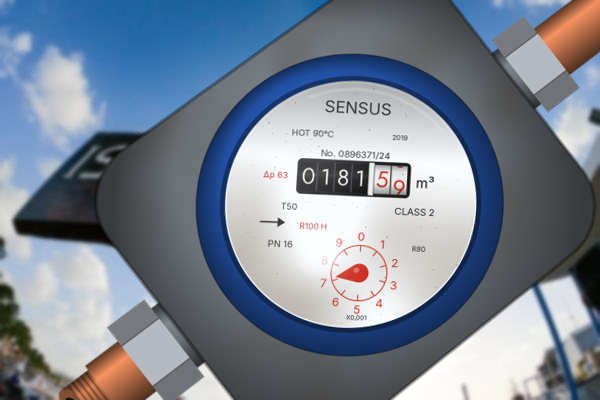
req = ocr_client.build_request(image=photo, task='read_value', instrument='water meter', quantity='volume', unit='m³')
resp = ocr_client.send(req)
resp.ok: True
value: 181.587 m³
